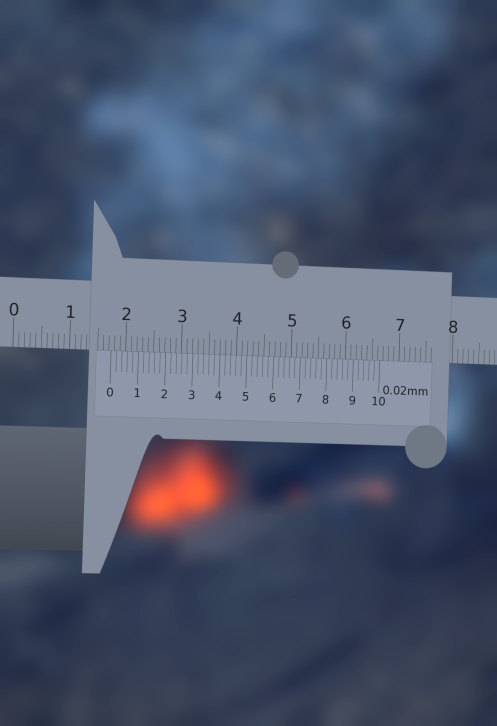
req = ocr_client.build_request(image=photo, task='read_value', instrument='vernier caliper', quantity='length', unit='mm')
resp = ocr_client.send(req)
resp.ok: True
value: 17.4 mm
